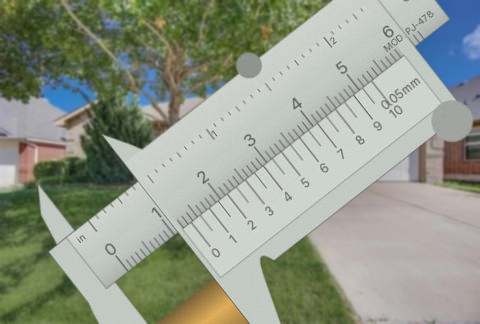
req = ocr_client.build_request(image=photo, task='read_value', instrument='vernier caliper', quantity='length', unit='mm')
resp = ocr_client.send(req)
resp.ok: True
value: 13.6 mm
